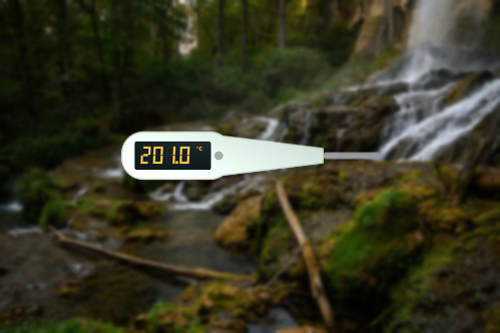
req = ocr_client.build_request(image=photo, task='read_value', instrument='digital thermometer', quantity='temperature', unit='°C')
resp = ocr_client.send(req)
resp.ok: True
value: 201.0 °C
